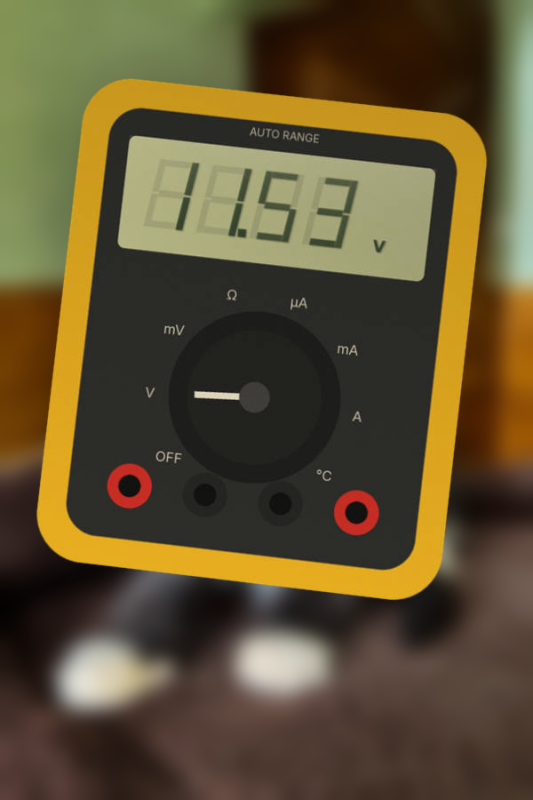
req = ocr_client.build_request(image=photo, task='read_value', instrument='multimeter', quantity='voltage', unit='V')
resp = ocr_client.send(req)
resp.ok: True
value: 11.53 V
